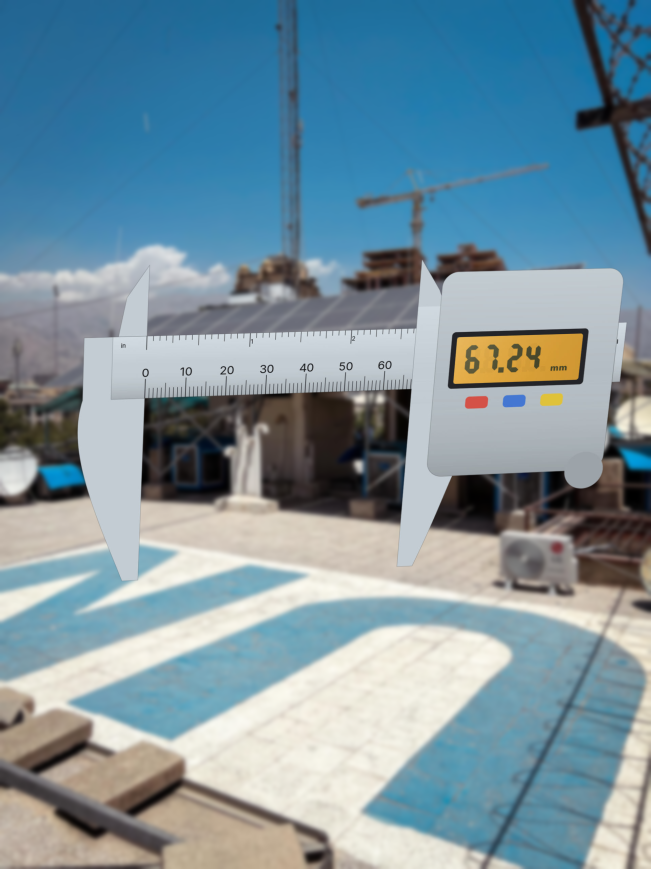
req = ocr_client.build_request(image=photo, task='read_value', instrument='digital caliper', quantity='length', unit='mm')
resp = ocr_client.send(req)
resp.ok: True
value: 67.24 mm
